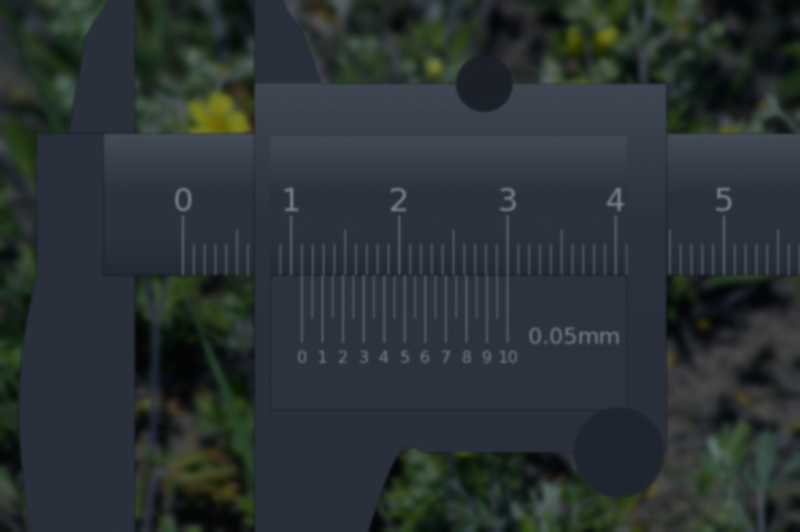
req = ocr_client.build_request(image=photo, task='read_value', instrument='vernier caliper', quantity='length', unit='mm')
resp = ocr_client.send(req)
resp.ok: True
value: 11.0 mm
